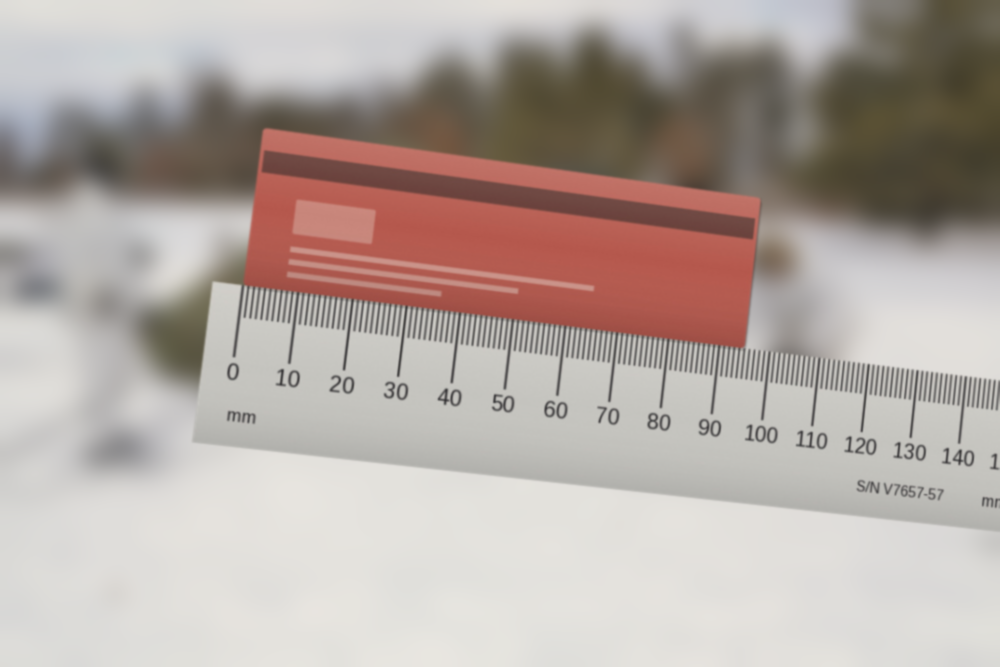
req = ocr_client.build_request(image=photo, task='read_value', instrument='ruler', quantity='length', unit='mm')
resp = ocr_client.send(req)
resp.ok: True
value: 95 mm
